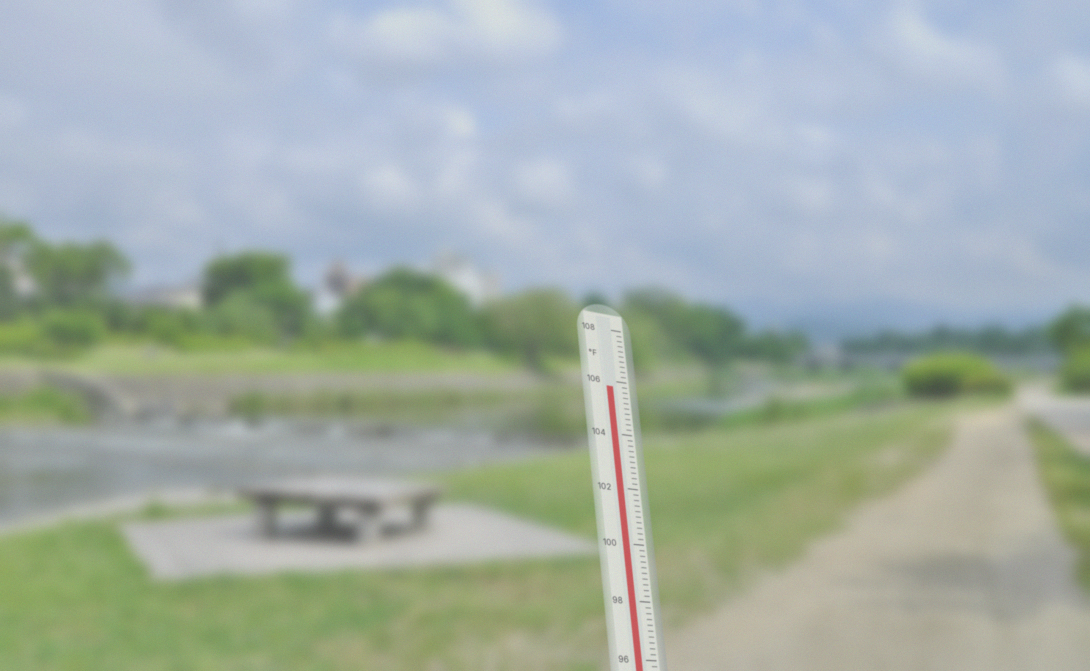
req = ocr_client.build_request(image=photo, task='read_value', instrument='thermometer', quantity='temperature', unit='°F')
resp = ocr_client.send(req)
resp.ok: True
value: 105.8 °F
